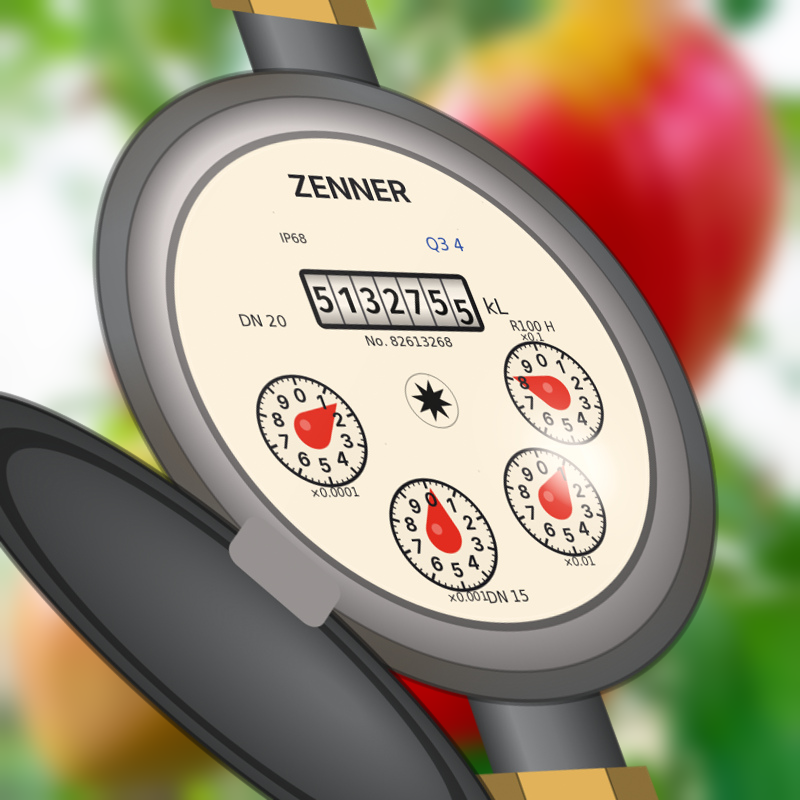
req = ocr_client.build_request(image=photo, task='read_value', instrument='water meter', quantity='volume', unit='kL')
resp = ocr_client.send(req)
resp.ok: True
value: 5132754.8101 kL
